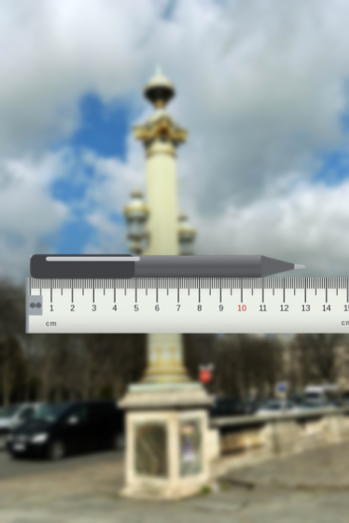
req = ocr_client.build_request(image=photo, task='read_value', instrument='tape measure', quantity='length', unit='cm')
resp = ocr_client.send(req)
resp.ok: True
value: 13 cm
